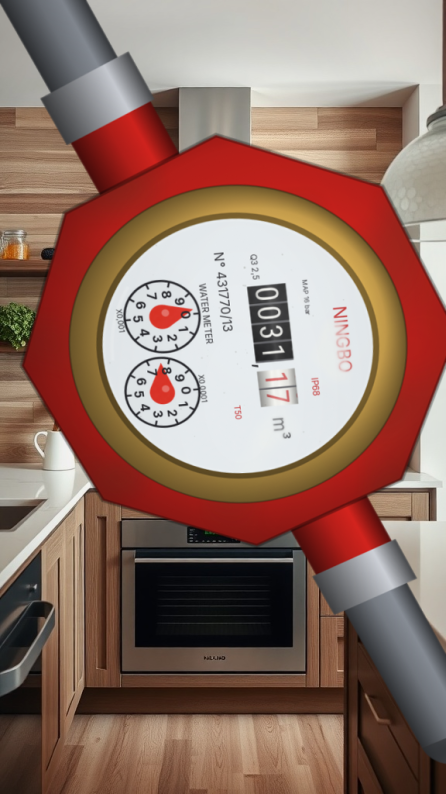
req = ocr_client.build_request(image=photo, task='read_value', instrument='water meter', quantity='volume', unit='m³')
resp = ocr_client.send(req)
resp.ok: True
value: 31.1697 m³
